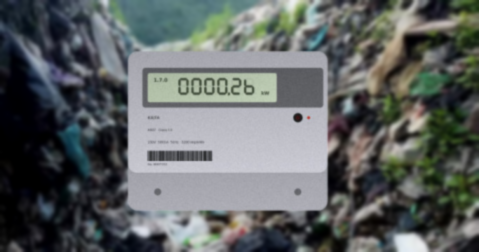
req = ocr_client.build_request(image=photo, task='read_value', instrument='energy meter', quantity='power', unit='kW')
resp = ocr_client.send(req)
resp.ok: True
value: 0.26 kW
